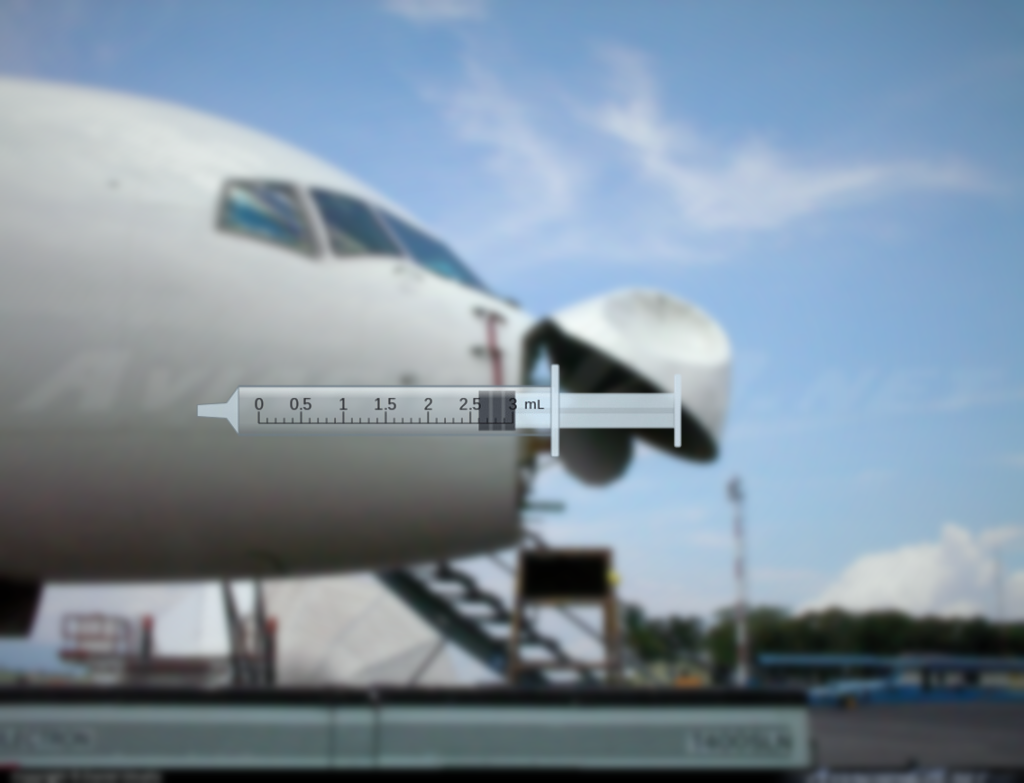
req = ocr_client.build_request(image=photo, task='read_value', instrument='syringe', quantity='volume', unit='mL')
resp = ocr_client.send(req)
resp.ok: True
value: 2.6 mL
